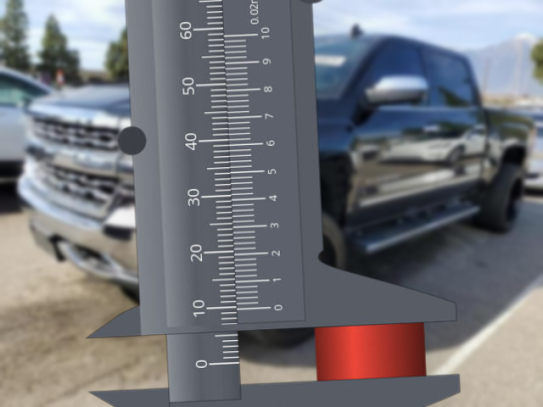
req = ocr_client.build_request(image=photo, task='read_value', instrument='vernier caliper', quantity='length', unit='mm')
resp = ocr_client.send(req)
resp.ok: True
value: 9.6 mm
